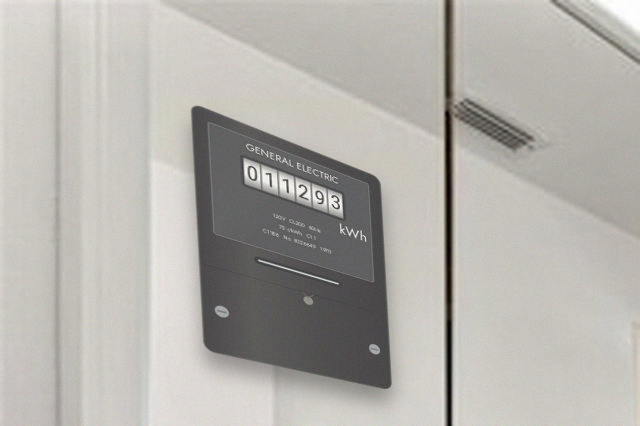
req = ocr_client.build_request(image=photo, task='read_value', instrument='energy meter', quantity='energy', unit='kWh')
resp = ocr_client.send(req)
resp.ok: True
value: 11293 kWh
